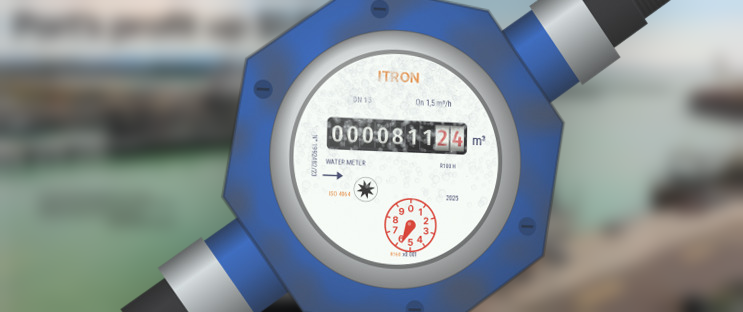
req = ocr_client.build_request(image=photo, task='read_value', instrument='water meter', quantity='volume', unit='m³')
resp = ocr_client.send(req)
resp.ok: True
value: 811.245 m³
